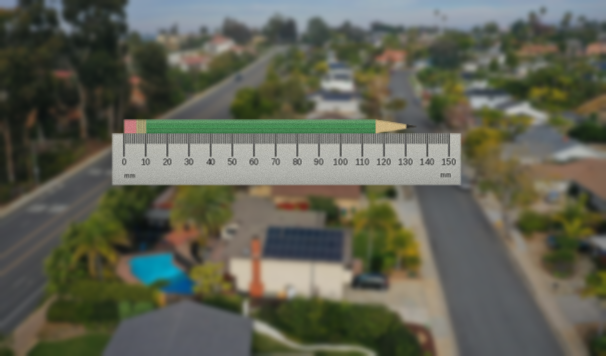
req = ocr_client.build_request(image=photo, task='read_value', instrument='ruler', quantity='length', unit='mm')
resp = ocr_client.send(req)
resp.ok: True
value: 135 mm
